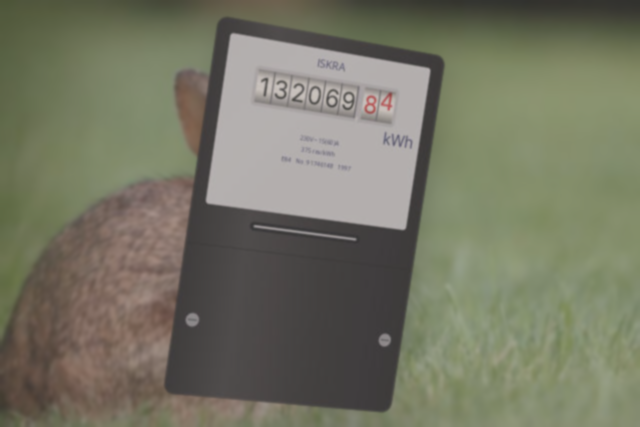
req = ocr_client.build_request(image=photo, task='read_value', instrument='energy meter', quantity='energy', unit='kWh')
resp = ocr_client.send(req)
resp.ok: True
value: 132069.84 kWh
